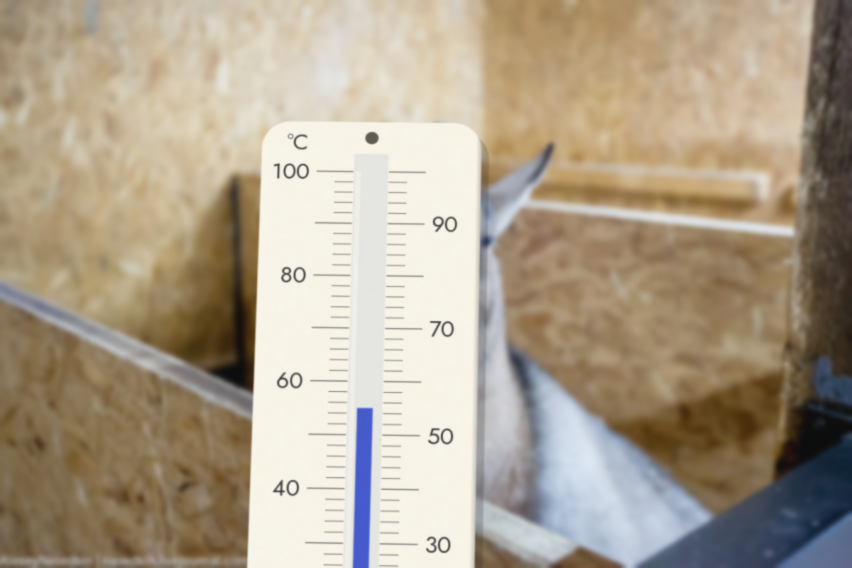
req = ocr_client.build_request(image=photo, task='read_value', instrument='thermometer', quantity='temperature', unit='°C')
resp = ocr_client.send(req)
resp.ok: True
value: 55 °C
